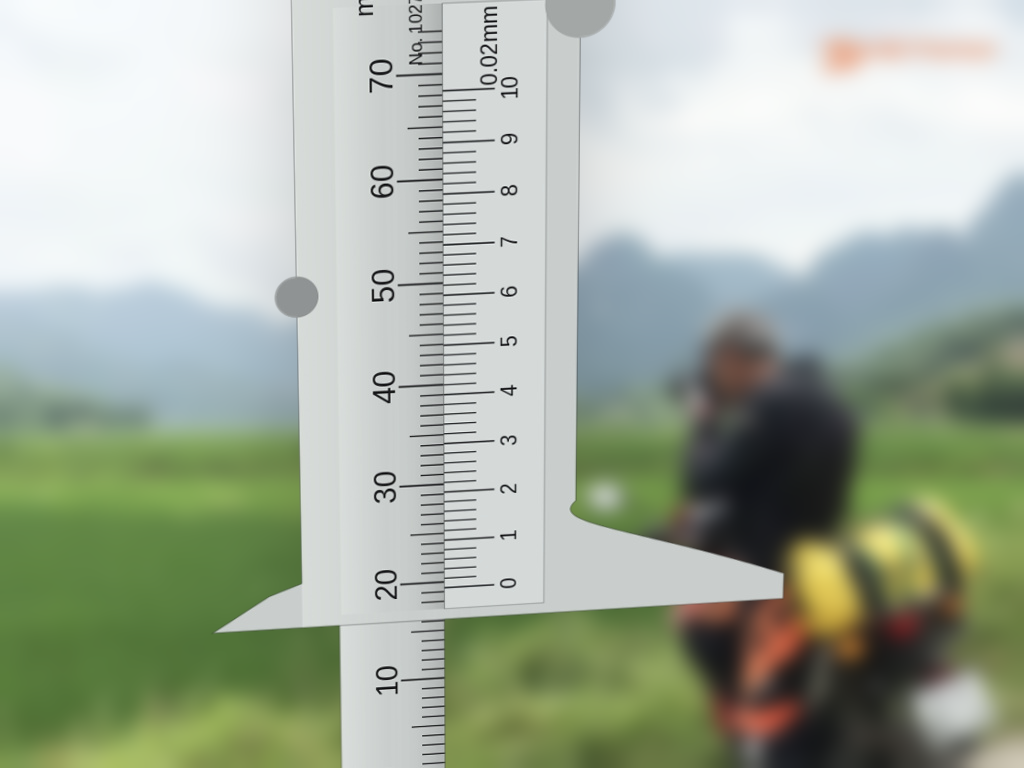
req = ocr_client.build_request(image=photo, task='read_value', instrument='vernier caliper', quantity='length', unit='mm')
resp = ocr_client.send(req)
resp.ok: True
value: 19.4 mm
